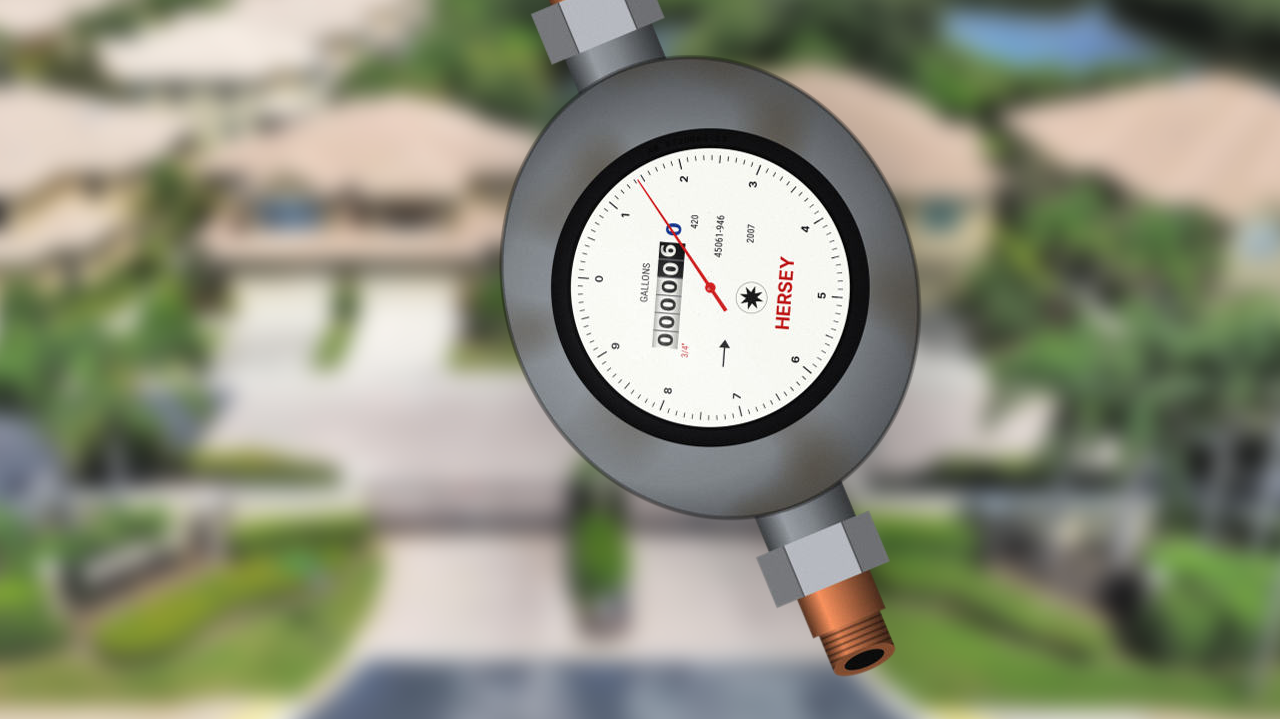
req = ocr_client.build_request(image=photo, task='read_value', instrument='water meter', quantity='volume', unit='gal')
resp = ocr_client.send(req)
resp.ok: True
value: 61.4 gal
